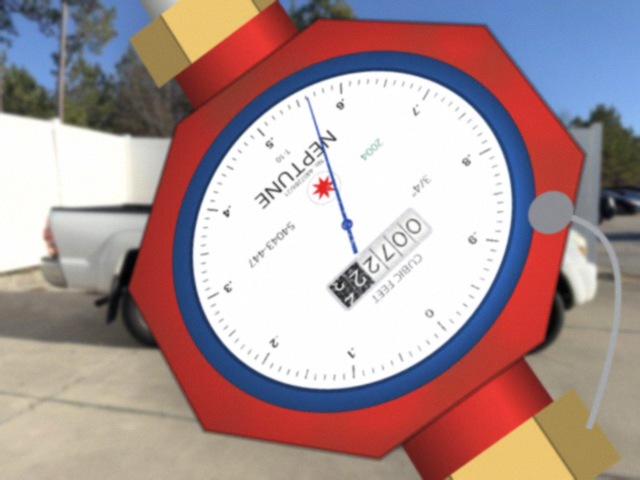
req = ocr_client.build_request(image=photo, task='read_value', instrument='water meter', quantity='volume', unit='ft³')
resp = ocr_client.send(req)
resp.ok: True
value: 7222.56 ft³
